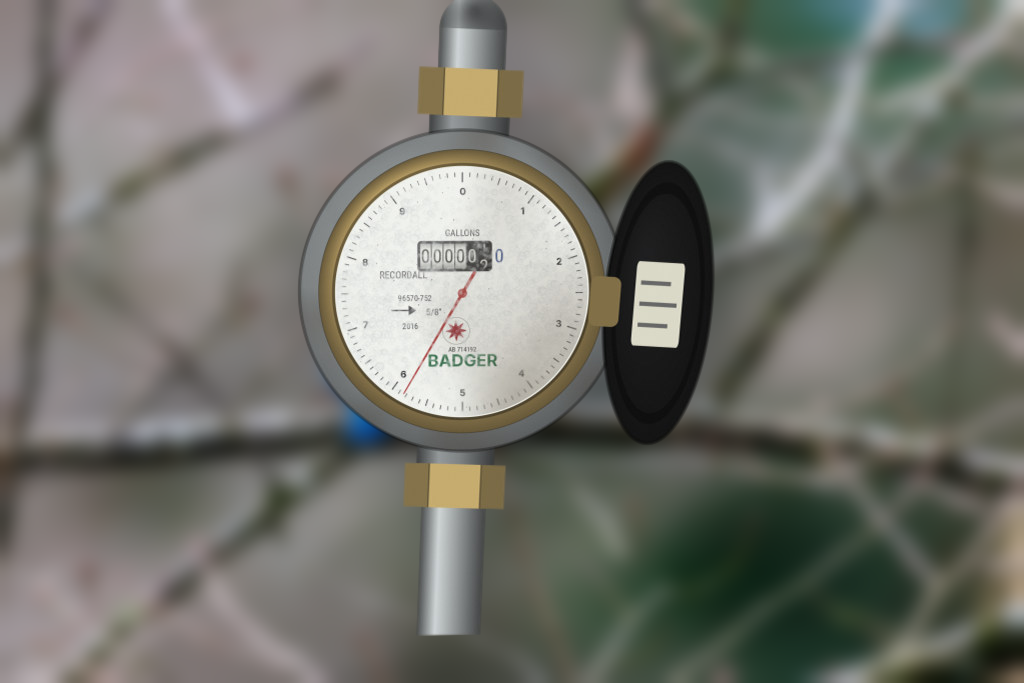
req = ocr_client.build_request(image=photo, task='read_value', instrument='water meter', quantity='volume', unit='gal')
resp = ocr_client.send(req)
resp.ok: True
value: 15.8 gal
